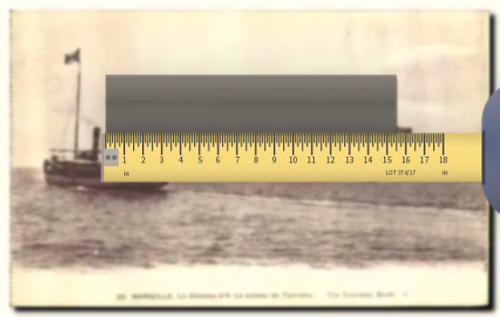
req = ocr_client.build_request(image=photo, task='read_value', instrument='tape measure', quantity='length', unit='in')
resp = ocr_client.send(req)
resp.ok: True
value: 15.5 in
